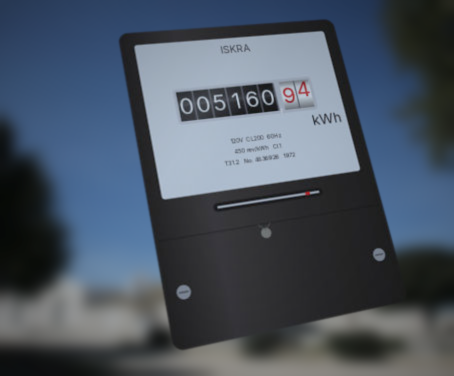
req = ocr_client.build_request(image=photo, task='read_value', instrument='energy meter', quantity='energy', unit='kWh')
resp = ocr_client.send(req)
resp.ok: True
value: 5160.94 kWh
